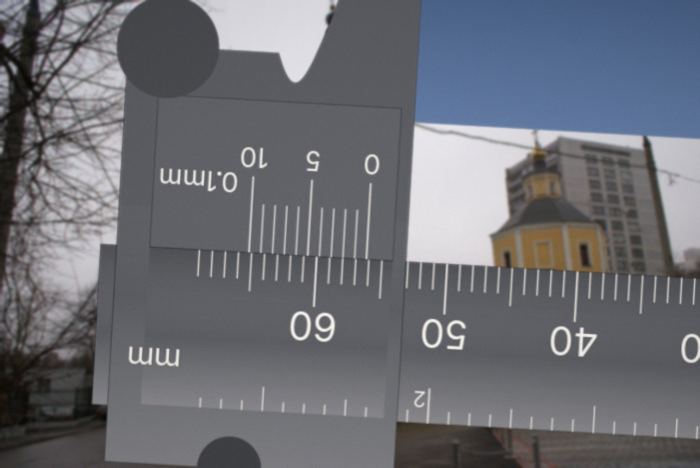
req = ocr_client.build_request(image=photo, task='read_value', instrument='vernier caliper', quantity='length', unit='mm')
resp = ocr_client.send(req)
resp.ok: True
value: 56.2 mm
